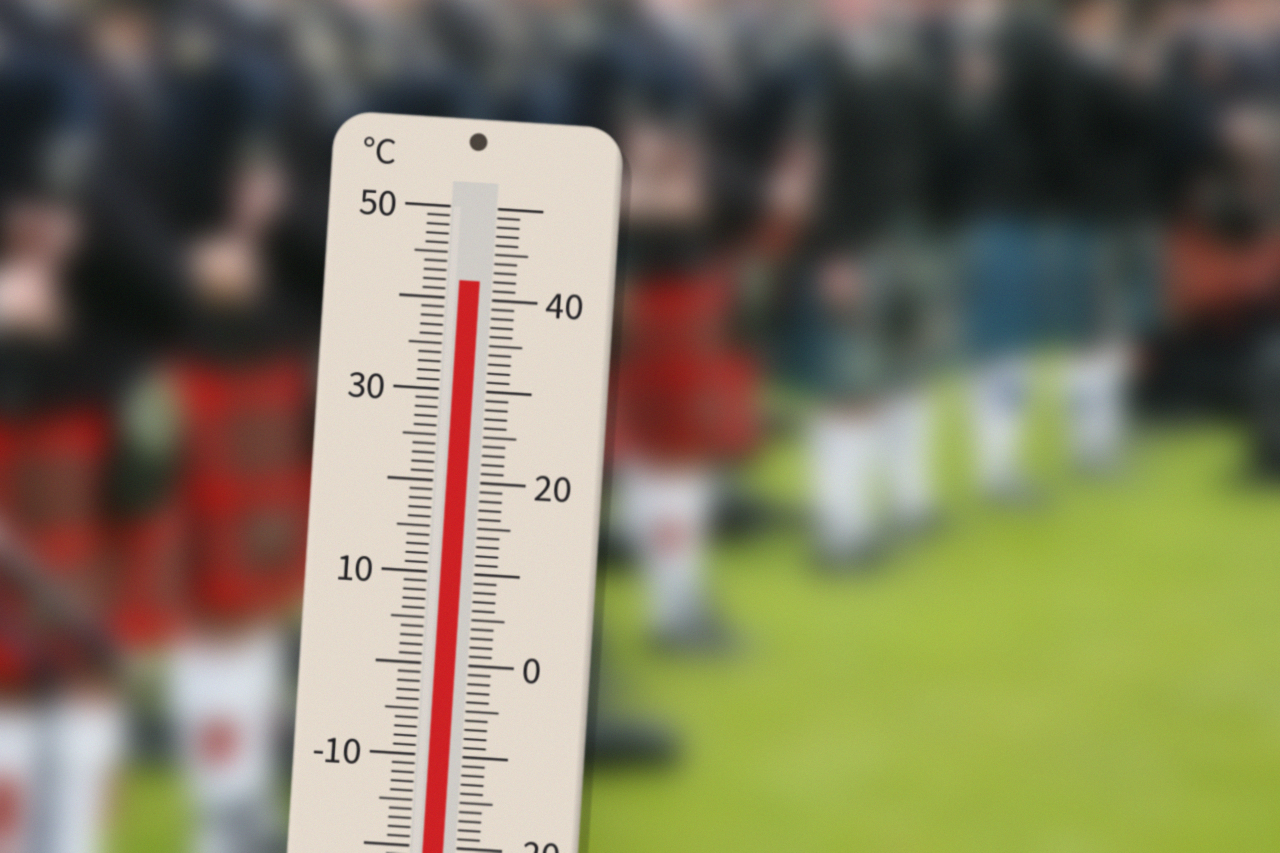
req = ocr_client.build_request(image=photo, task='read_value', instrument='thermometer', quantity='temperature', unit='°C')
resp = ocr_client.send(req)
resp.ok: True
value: 42 °C
